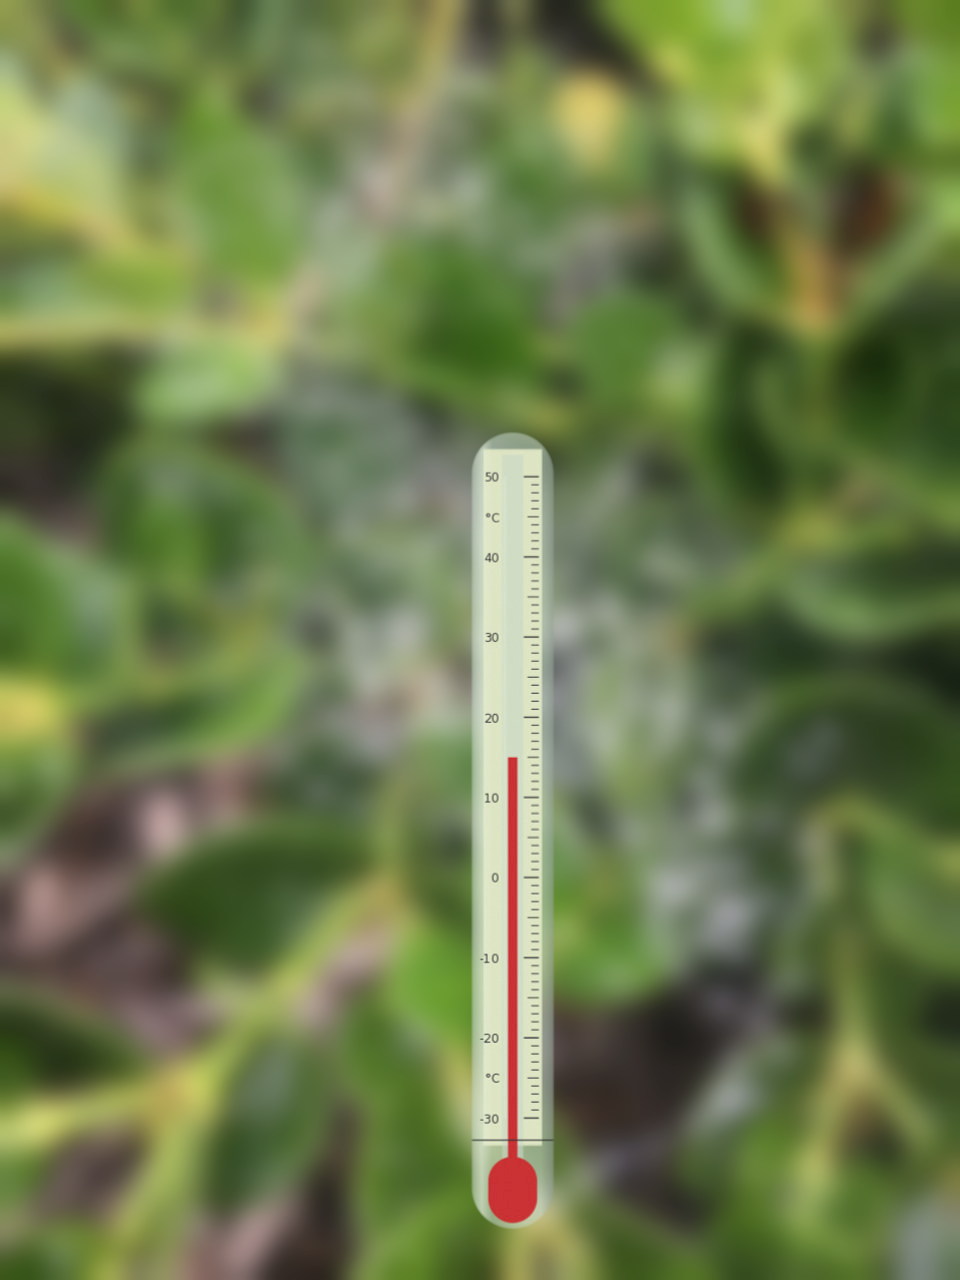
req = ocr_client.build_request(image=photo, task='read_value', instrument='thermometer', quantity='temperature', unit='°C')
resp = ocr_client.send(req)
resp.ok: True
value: 15 °C
